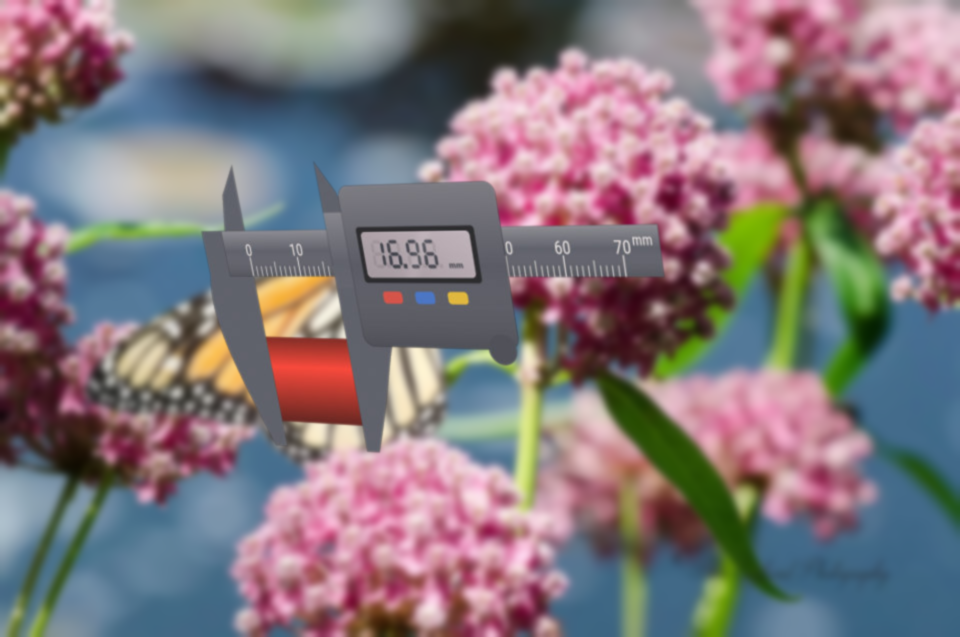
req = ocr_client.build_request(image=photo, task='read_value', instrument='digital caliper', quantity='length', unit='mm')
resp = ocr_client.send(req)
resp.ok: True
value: 16.96 mm
